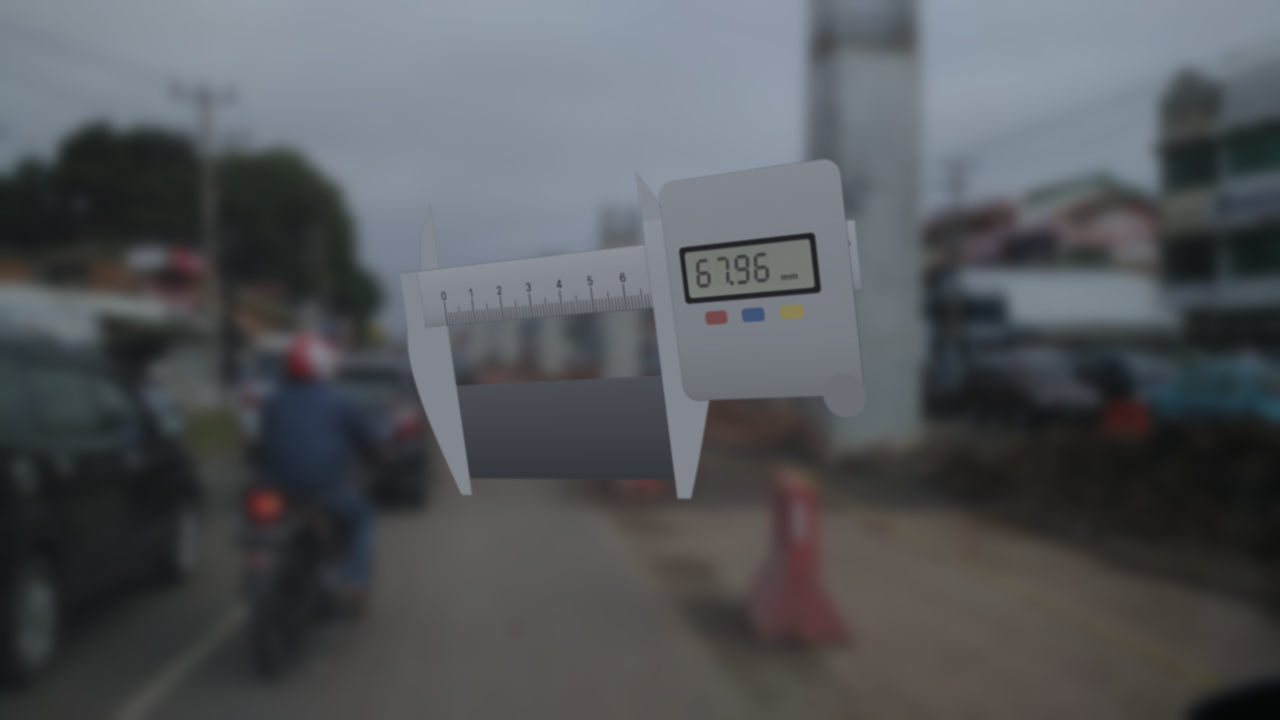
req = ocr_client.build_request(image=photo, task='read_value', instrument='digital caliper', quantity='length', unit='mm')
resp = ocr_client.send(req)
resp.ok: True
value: 67.96 mm
